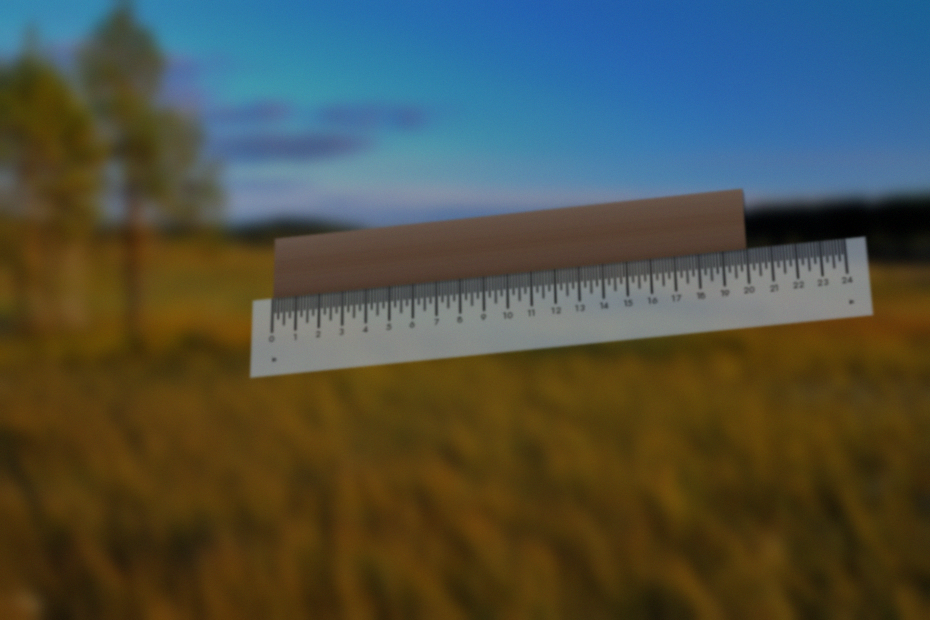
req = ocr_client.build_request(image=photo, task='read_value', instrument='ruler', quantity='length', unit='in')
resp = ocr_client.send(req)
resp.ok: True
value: 20 in
